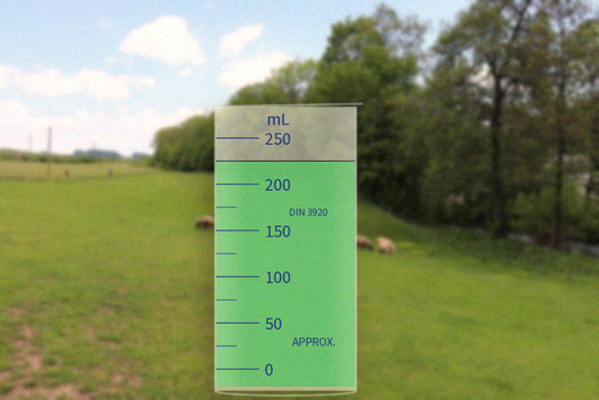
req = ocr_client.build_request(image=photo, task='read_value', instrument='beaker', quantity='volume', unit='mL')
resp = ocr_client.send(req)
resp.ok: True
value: 225 mL
